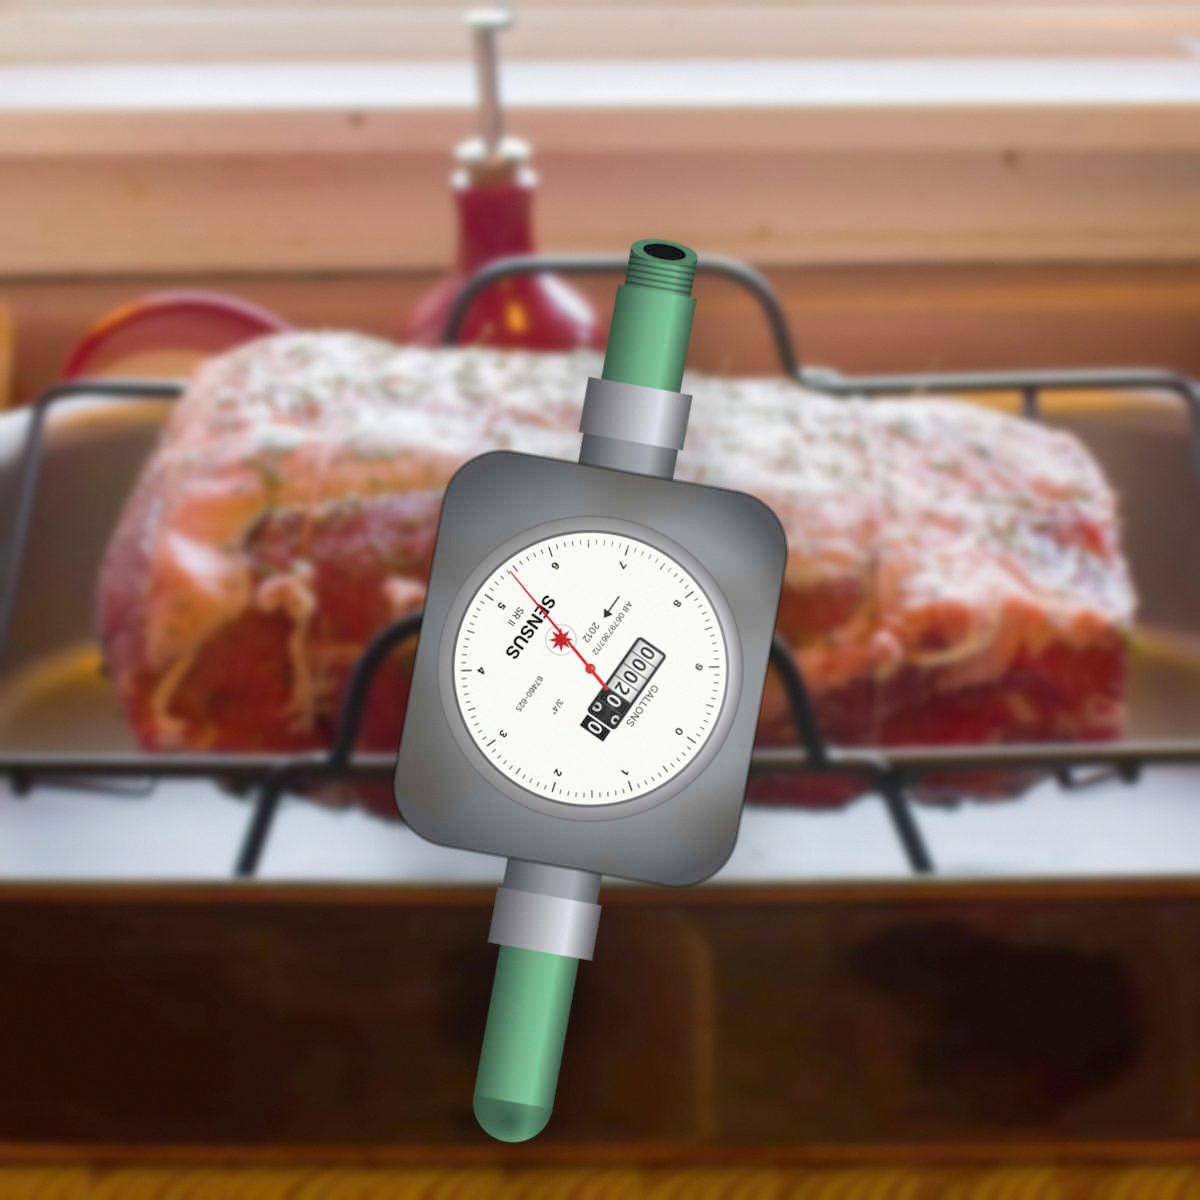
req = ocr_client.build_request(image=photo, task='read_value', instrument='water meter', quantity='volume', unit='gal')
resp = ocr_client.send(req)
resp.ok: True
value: 2085.4 gal
